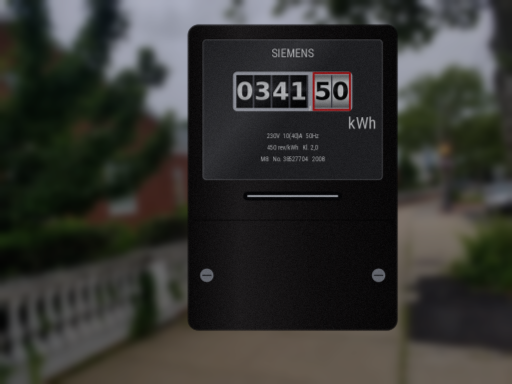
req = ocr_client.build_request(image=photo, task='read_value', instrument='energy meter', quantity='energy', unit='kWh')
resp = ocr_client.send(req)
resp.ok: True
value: 341.50 kWh
